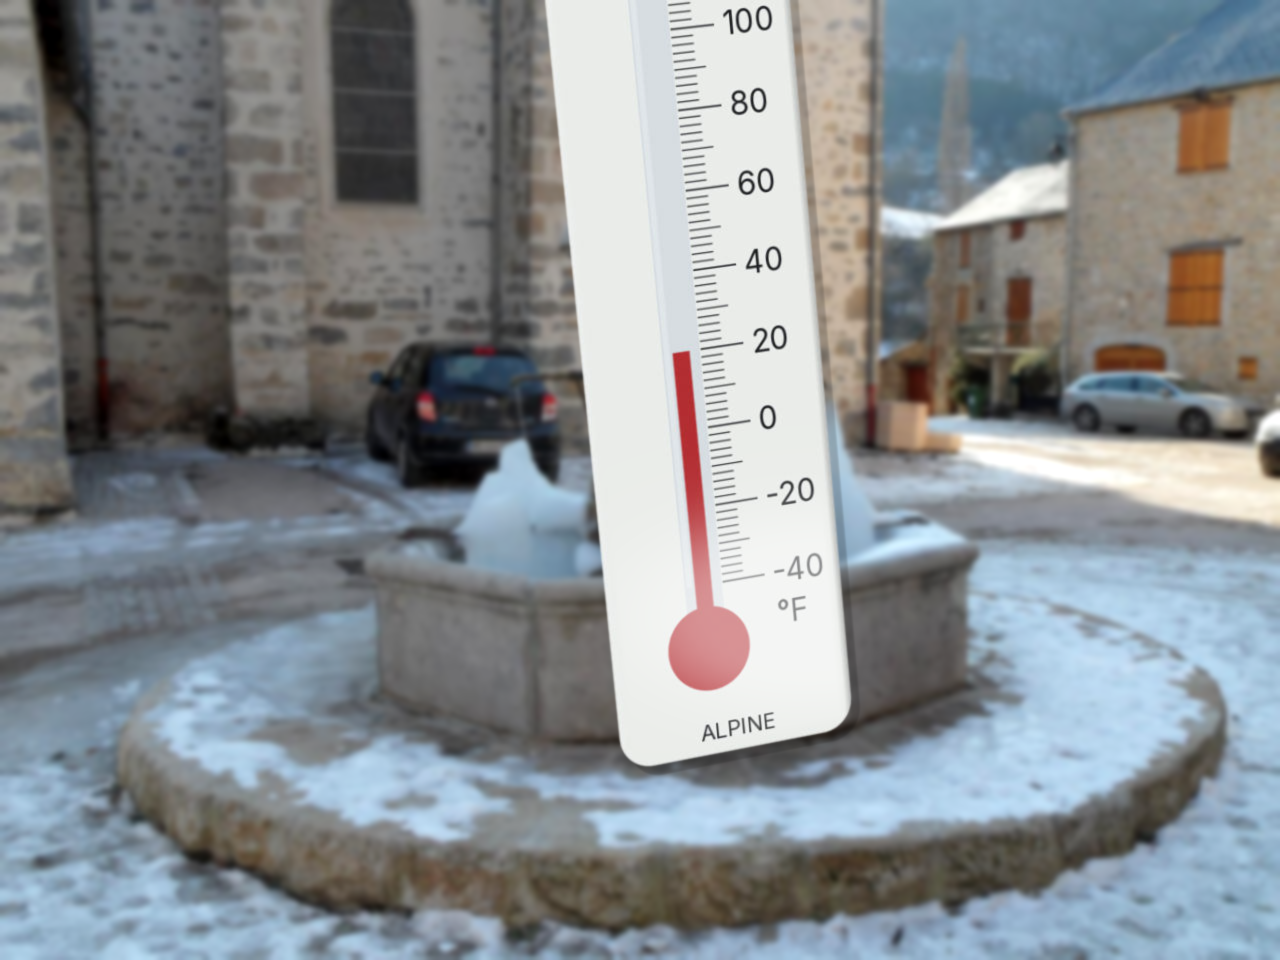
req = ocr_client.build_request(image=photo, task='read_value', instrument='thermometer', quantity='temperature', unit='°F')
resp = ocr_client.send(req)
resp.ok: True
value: 20 °F
